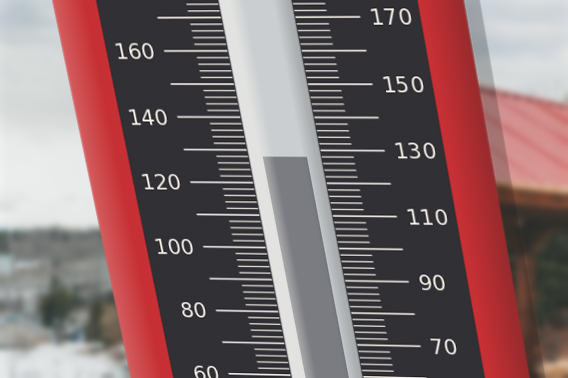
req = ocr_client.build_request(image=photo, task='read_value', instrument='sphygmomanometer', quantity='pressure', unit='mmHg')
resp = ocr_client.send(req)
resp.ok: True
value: 128 mmHg
